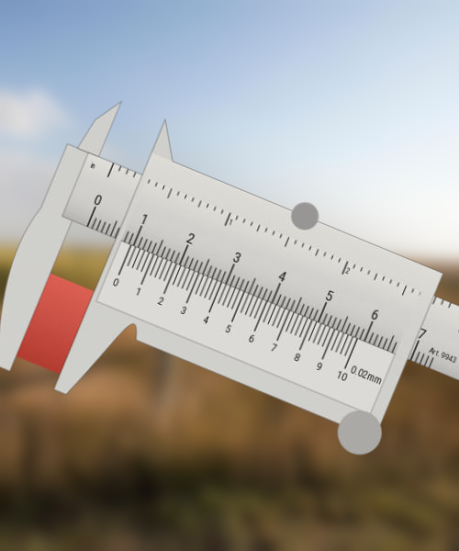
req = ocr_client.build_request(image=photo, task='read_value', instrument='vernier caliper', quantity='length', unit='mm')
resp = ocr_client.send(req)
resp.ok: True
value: 9.5 mm
